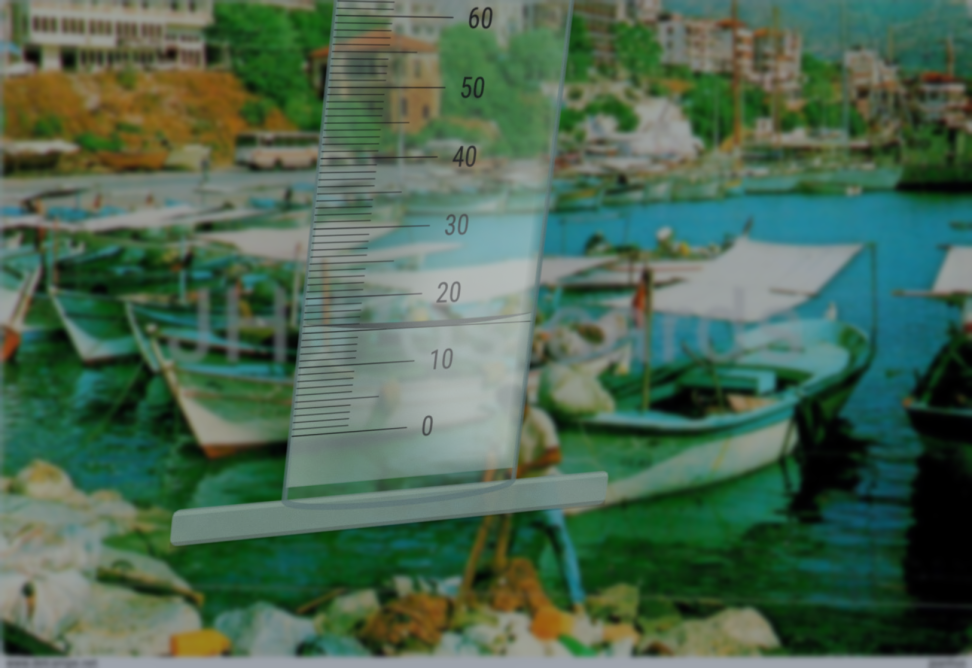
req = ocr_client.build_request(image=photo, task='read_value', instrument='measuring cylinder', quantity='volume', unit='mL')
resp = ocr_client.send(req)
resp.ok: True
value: 15 mL
